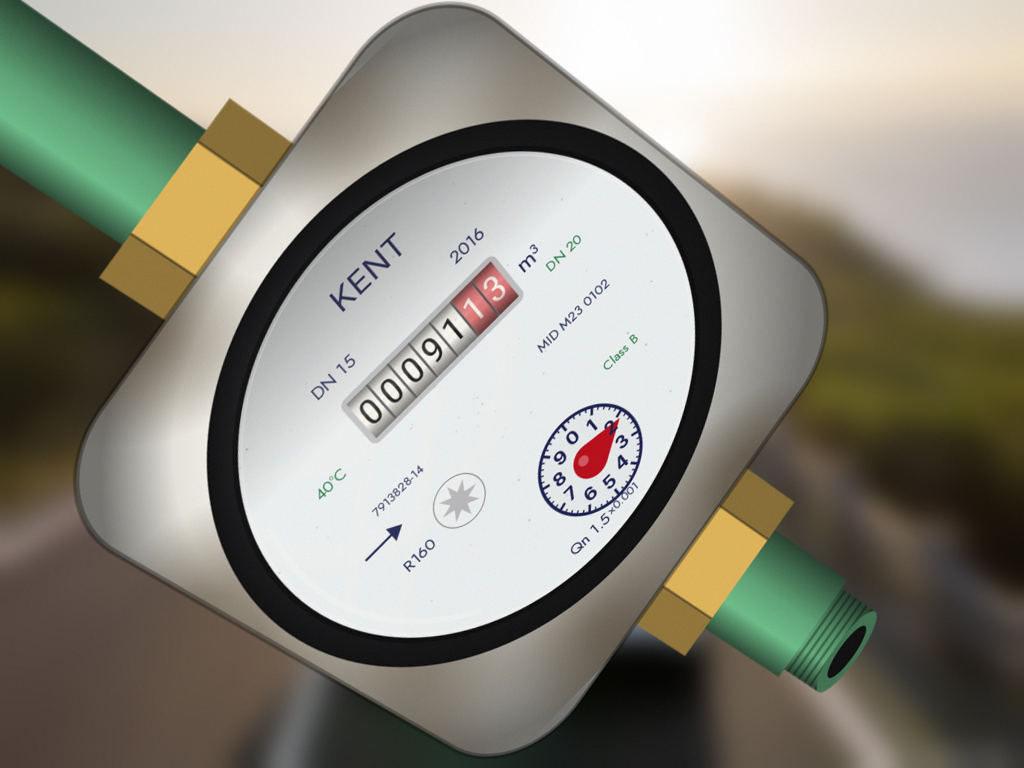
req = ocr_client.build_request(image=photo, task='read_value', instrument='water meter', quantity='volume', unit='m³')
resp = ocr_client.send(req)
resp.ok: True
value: 91.132 m³
